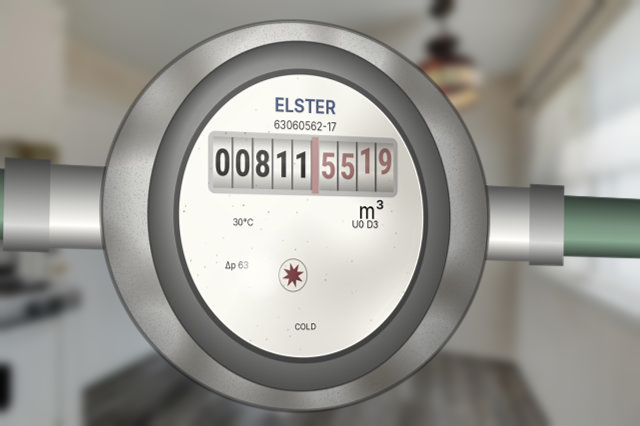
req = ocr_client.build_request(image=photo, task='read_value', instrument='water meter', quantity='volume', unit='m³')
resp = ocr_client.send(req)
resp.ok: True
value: 811.5519 m³
